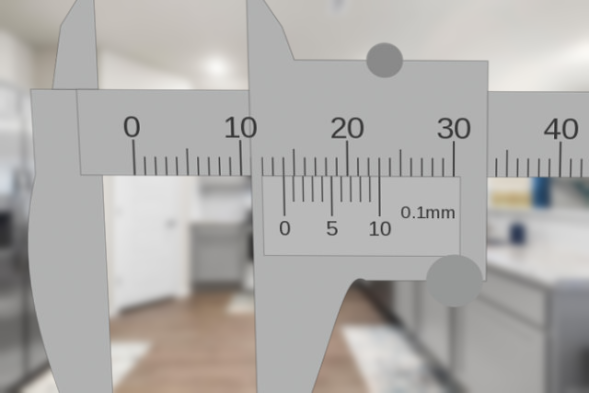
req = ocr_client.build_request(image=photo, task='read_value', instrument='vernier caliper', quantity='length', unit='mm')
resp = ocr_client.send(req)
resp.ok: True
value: 14.0 mm
